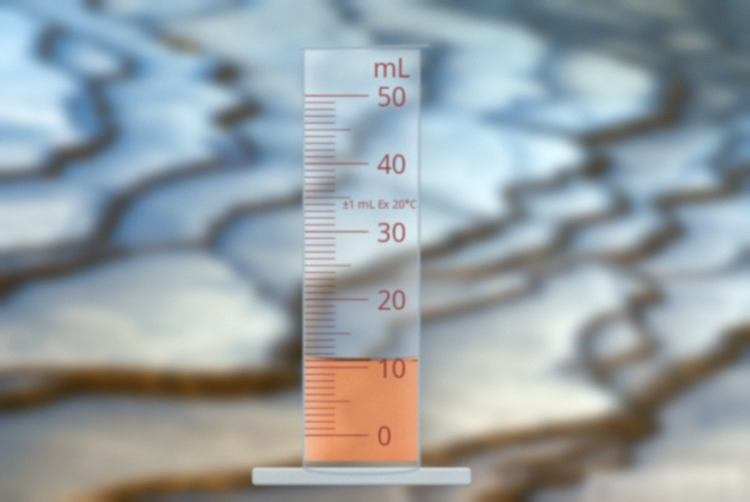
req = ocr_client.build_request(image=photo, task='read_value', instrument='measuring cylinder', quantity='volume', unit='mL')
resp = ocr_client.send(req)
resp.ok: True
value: 11 mL
